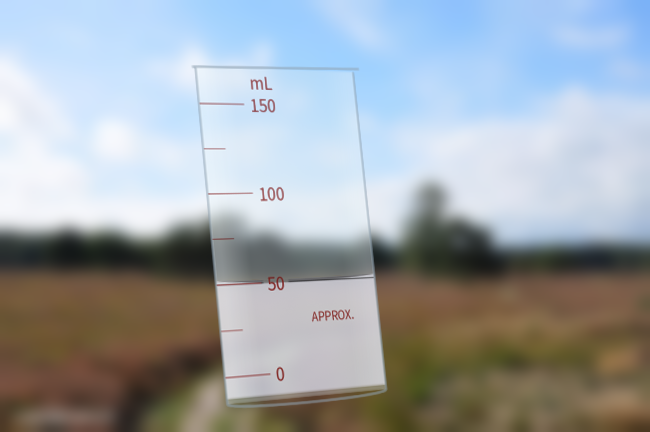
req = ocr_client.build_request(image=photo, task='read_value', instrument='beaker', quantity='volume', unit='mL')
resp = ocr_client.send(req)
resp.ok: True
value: 50 mL
